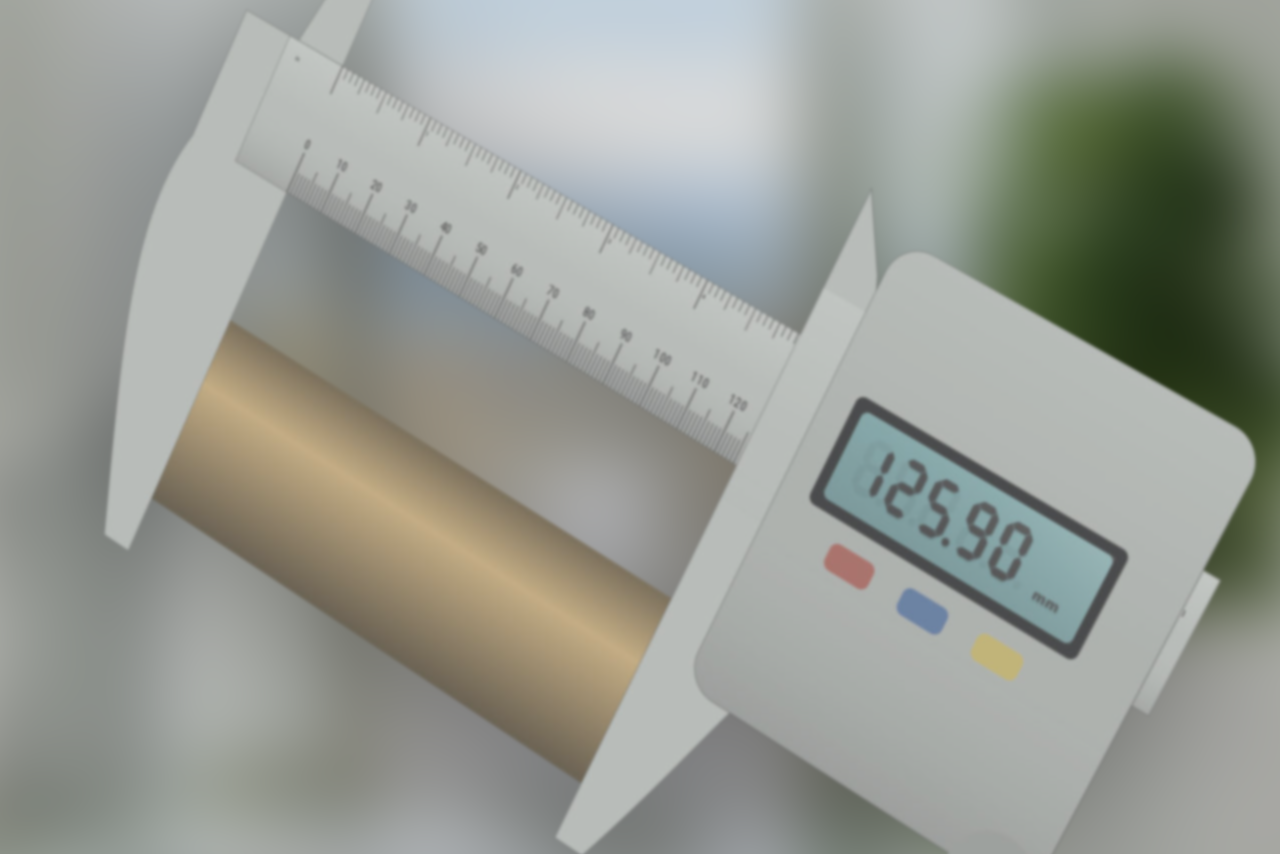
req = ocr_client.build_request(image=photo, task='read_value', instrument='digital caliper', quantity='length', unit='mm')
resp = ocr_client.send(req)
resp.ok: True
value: 125.90 mm
